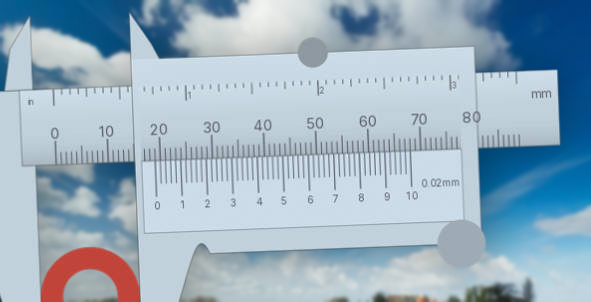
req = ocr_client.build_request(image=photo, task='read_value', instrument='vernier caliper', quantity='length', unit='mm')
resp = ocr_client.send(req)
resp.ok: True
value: 19.0 mm
